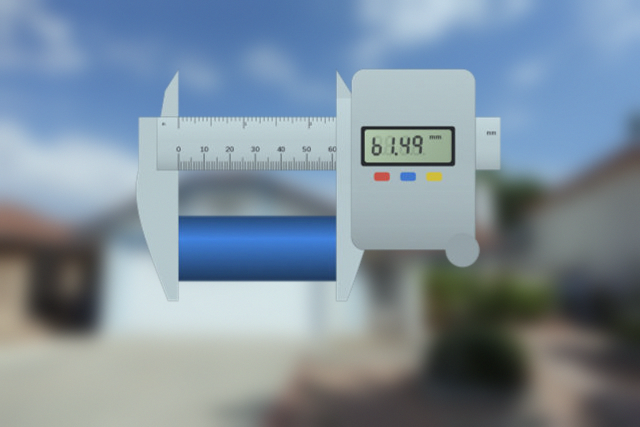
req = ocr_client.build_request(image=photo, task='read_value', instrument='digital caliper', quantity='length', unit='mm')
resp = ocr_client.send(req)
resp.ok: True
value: 61.49 mm
